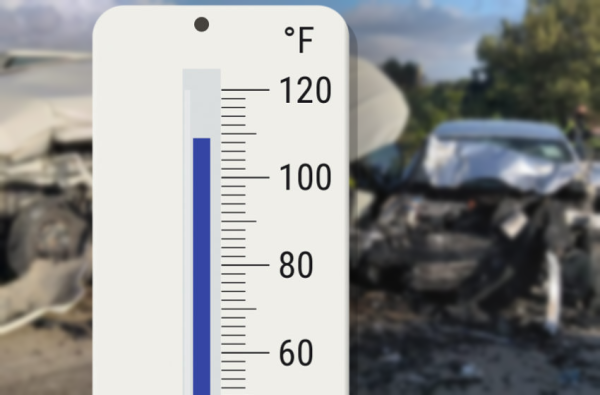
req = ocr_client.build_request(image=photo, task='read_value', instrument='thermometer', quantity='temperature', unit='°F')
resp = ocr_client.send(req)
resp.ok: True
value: 109 °F
